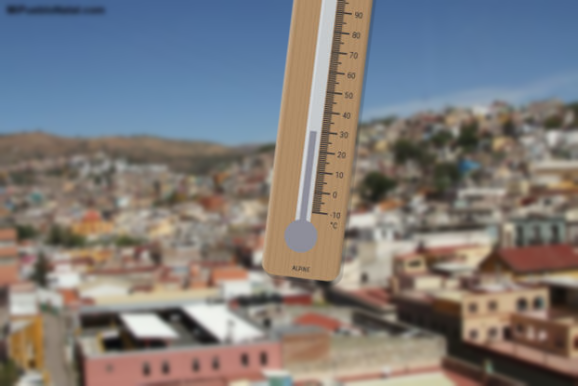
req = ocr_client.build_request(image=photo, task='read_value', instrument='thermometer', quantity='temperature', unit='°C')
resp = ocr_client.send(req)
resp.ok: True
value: 30 °C
